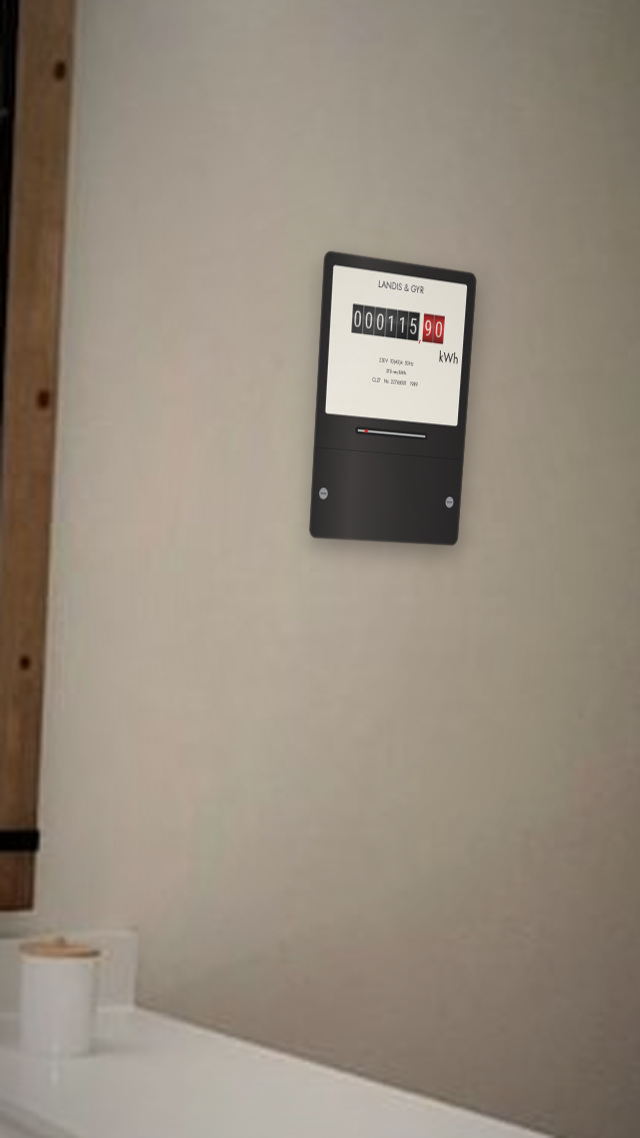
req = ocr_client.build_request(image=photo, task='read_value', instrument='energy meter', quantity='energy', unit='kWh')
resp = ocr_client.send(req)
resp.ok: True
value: 115.90 kWh
